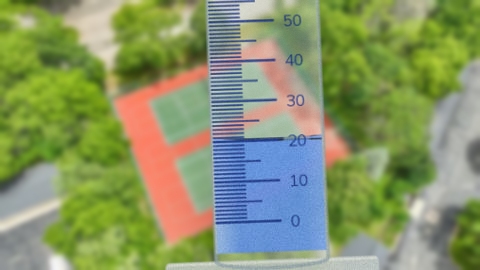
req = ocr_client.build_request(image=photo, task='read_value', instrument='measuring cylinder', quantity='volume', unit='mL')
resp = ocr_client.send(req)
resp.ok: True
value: 20 mL
